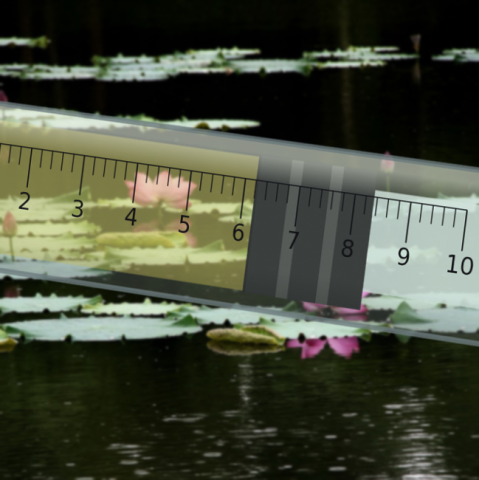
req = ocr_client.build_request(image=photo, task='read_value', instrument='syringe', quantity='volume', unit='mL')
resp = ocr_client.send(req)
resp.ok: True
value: 6.2 mL
